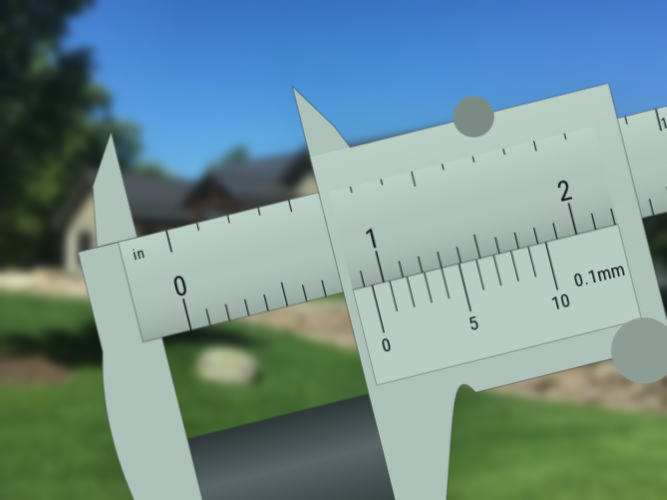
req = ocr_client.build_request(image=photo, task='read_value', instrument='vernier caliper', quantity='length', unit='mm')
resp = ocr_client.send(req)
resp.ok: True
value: 9.4 mm
